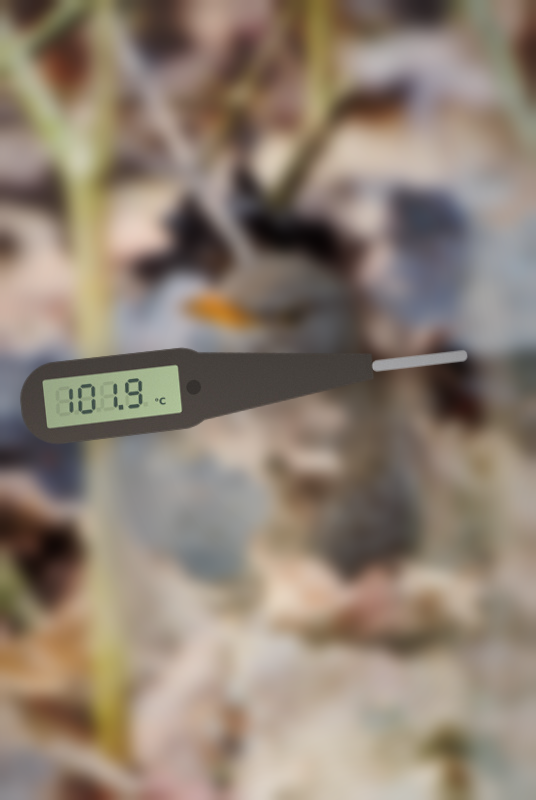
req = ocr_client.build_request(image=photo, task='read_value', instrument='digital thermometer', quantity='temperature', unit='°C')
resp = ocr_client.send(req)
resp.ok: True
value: 101.9 °C
